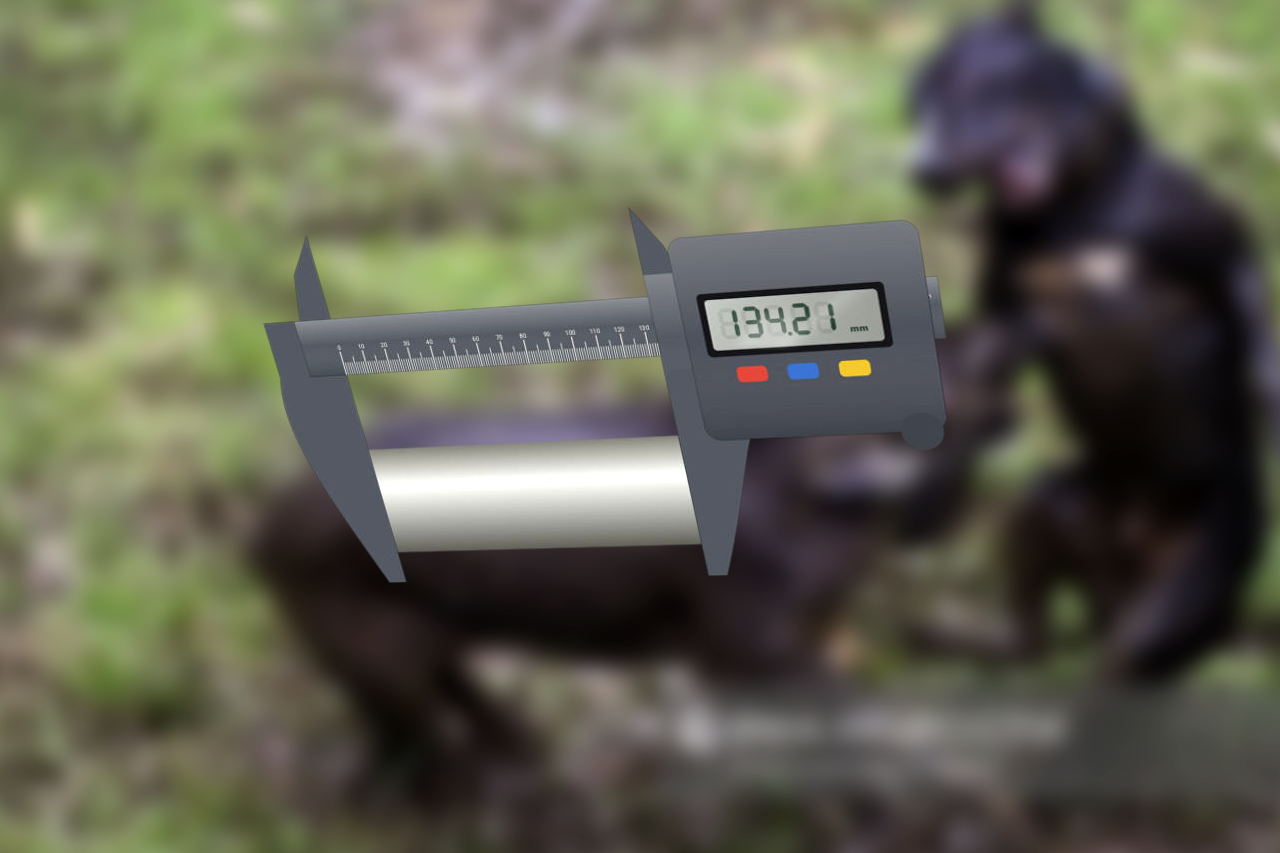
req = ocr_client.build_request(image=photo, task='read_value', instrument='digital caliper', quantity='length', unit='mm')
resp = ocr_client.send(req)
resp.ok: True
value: 134.21 mm
